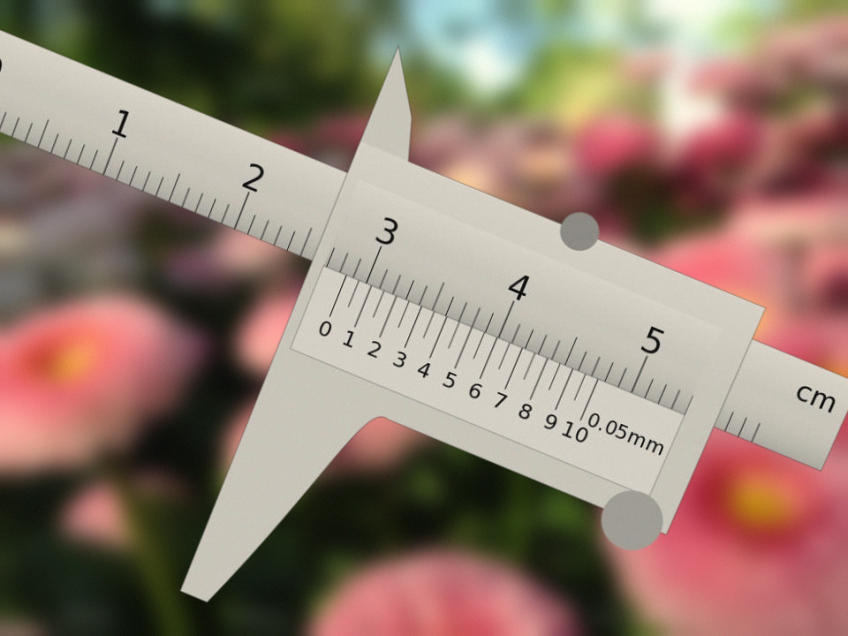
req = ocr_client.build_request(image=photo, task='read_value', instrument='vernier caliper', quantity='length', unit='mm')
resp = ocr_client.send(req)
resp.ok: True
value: 28.5 mm
